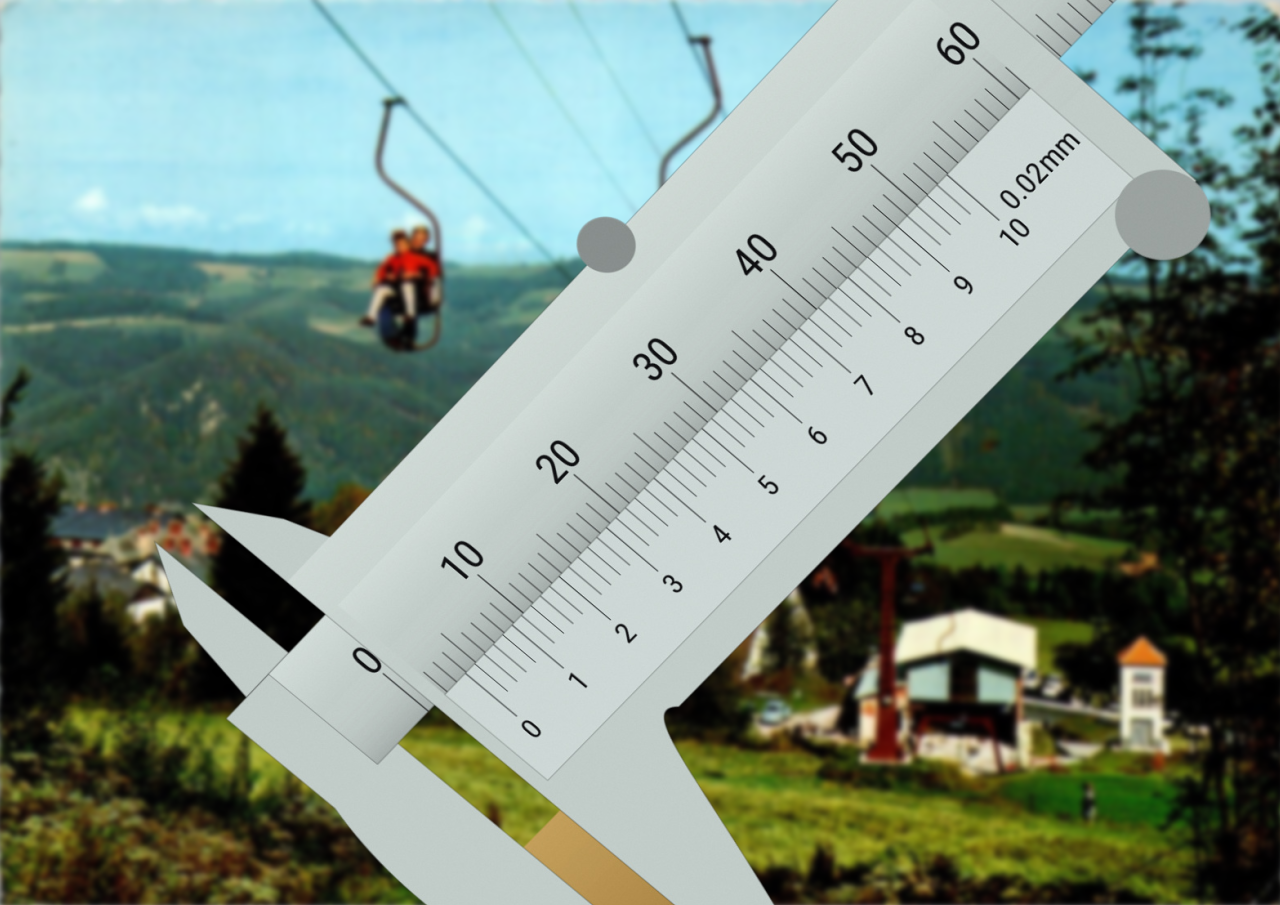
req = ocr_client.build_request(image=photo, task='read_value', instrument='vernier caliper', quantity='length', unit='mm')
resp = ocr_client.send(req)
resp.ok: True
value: 3.9 mm
